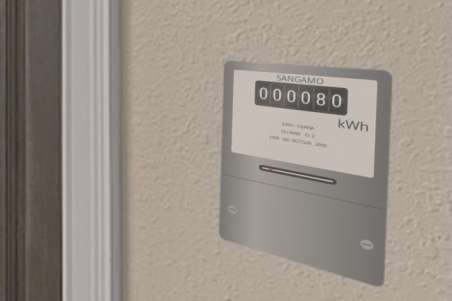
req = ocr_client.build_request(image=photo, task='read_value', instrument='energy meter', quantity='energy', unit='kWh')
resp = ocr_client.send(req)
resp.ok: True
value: 80 kWh
